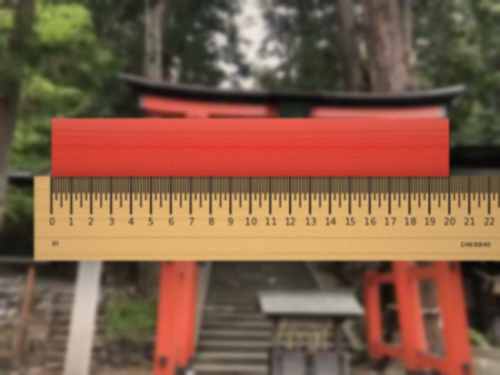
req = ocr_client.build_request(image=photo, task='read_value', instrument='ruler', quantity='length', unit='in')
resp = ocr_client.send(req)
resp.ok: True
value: 20 in
